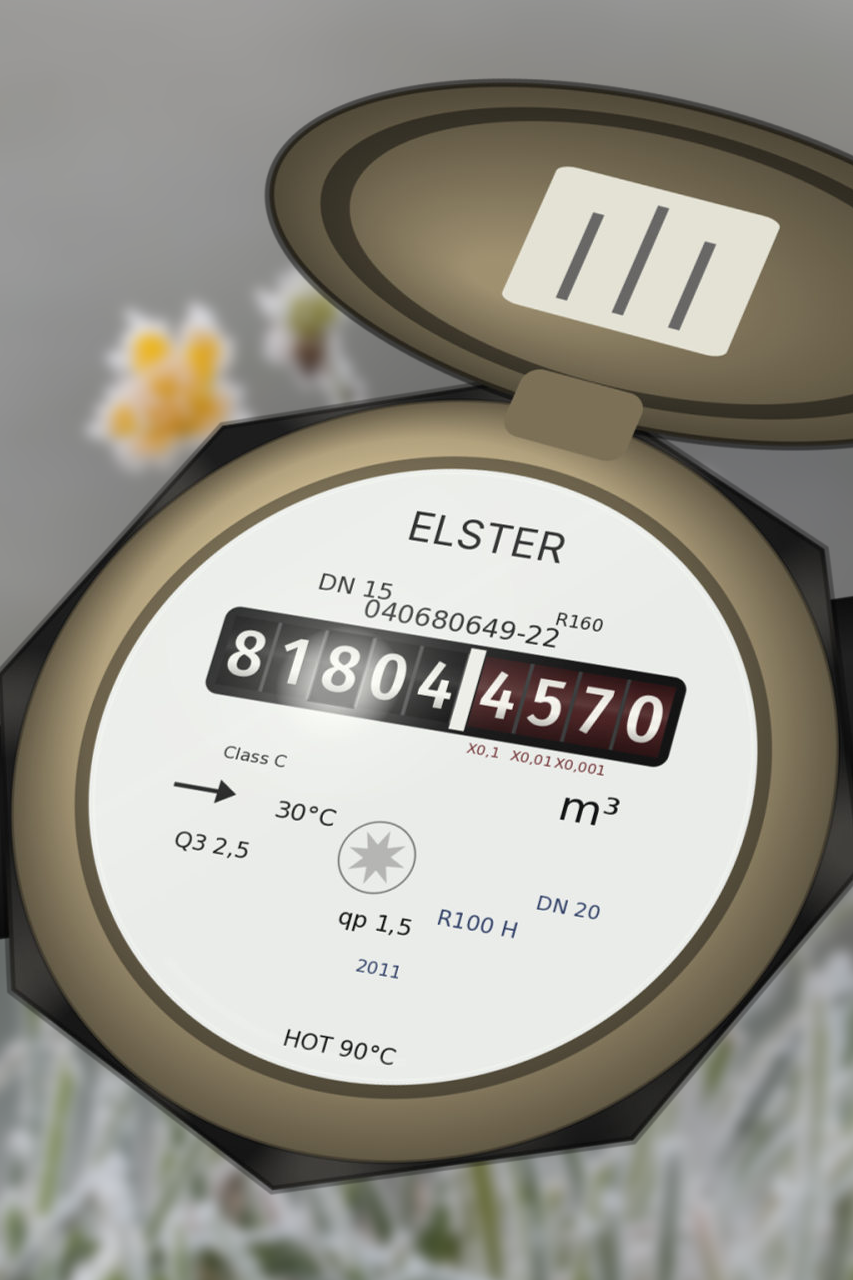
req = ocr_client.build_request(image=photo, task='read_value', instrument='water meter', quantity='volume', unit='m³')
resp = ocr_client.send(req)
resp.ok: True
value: 81804.4570 m³
